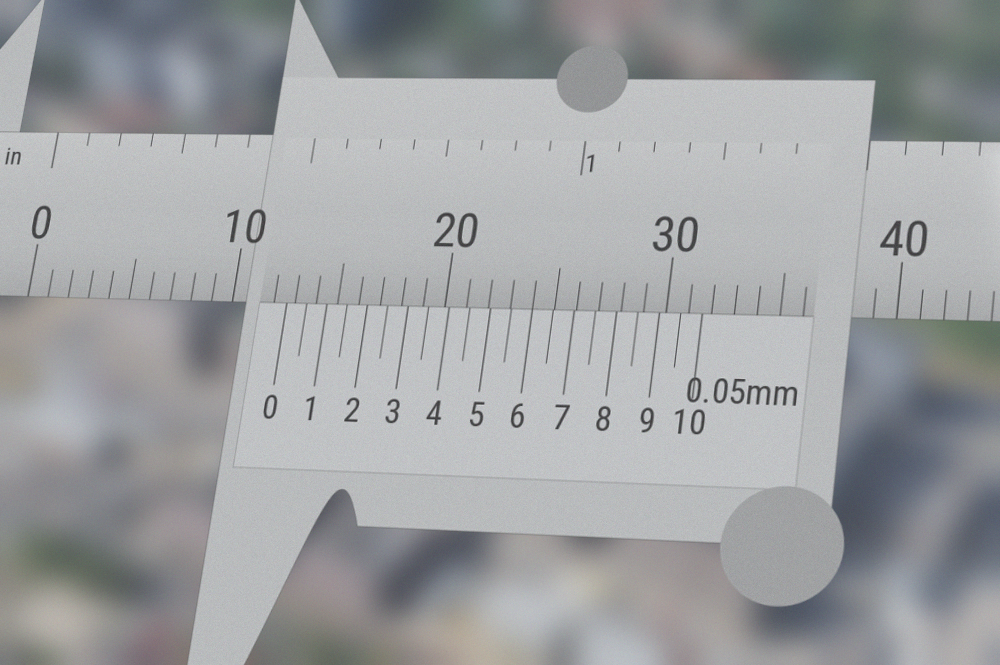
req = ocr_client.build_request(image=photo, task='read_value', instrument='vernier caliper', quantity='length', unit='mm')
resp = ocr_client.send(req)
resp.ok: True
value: 12.6 mm
